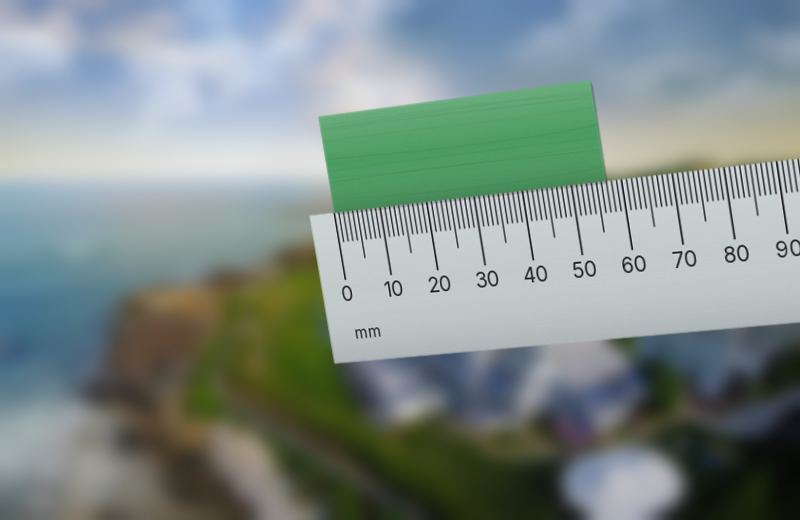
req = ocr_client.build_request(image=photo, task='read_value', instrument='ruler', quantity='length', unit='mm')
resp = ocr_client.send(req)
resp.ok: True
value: 57 mm
